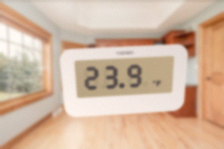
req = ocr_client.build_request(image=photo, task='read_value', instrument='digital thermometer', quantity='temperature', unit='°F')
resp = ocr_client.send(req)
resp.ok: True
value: 23.9 °F
